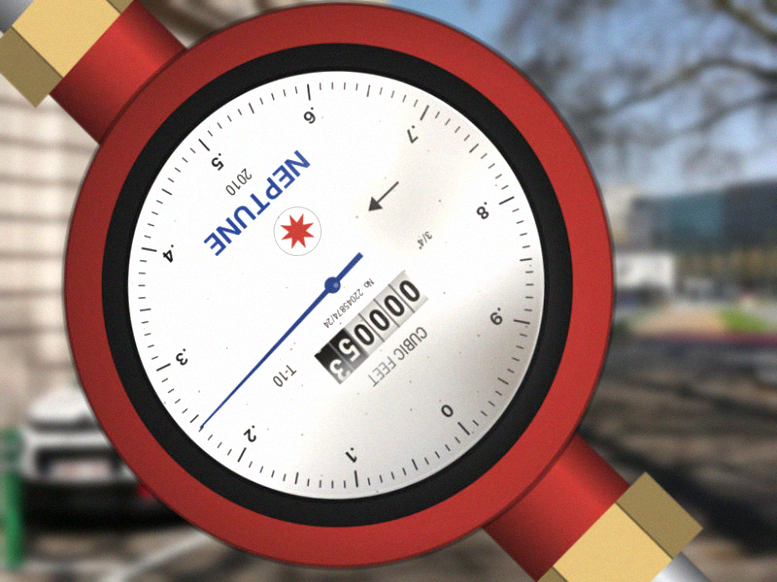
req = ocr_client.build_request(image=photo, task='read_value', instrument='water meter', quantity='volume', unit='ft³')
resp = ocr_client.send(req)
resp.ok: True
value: 53.24 ft³
